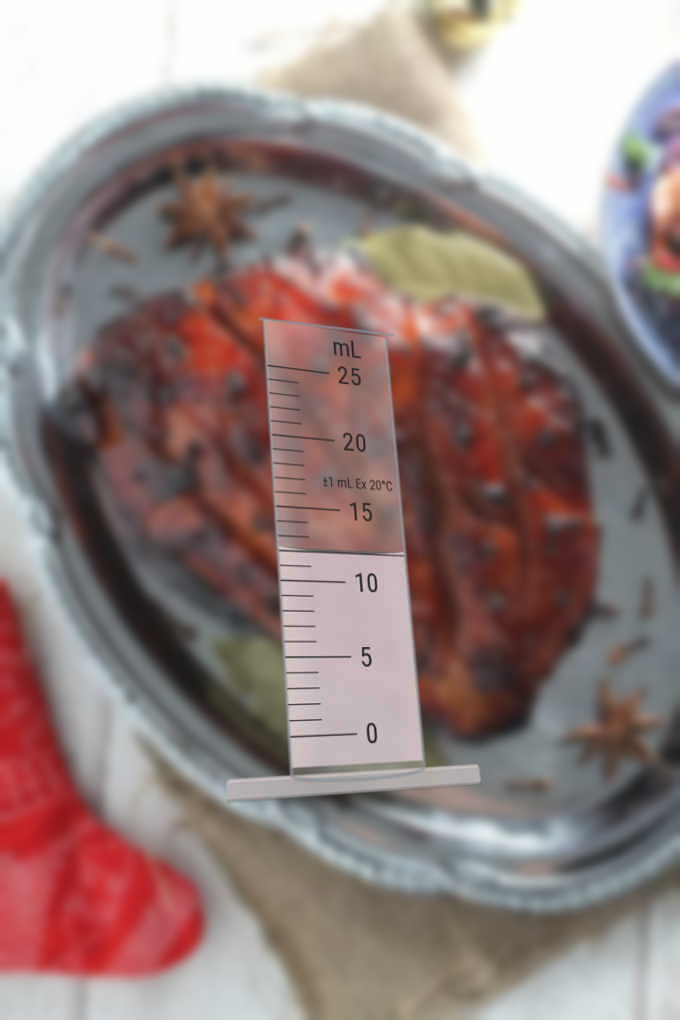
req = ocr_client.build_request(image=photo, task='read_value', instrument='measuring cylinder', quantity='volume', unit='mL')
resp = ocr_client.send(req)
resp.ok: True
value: 12 mL
